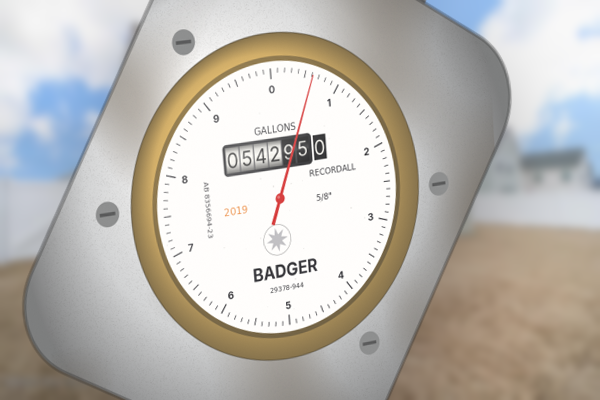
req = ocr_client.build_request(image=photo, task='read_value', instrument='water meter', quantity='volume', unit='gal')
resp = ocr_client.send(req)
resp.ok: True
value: 542950.6 gal
